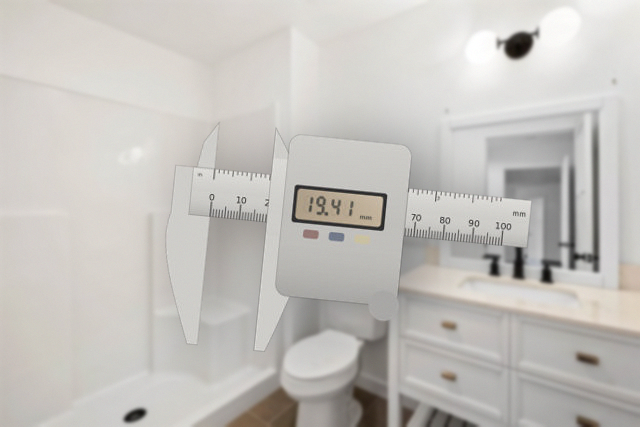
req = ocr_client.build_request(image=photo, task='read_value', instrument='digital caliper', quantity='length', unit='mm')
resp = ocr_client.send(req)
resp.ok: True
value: 19.41 mm
